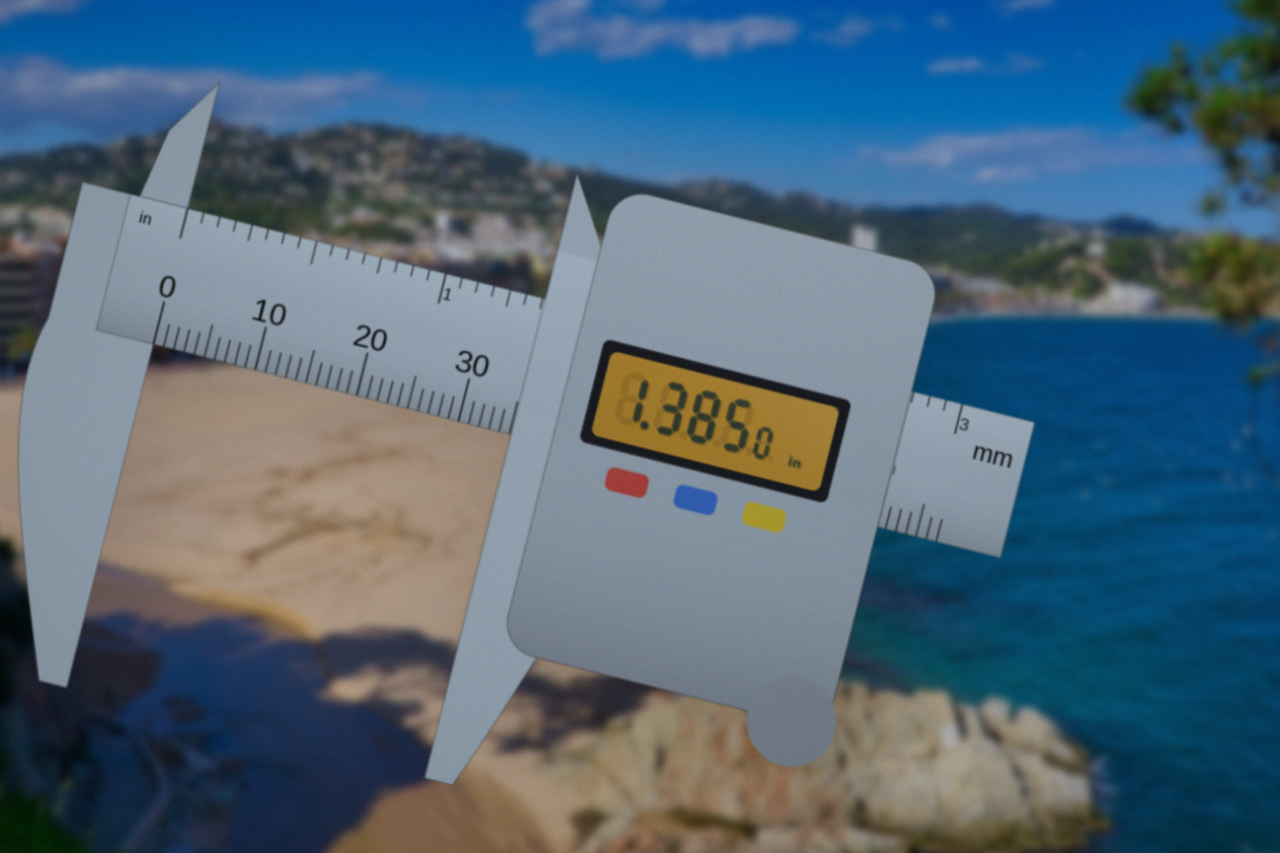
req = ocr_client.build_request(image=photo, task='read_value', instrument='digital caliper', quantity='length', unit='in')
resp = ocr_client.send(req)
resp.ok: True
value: 1.3850 in
